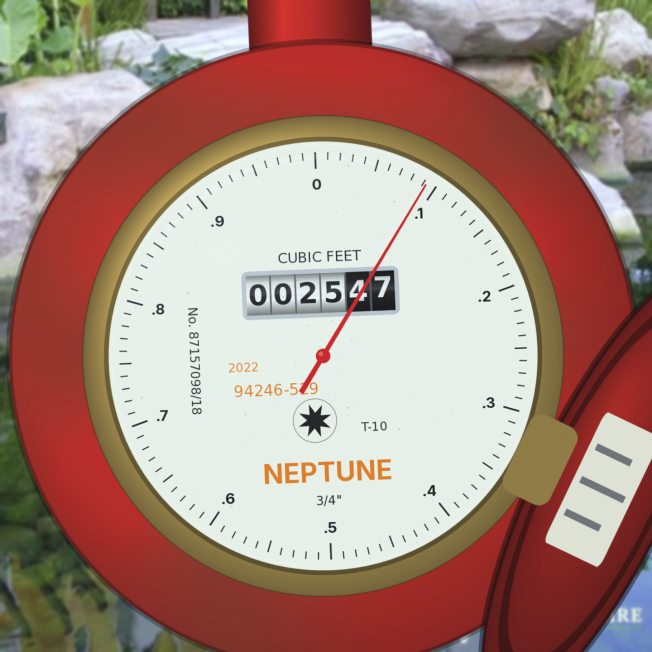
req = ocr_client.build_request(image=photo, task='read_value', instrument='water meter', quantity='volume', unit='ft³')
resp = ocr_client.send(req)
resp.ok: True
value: 2547.09 ft³
